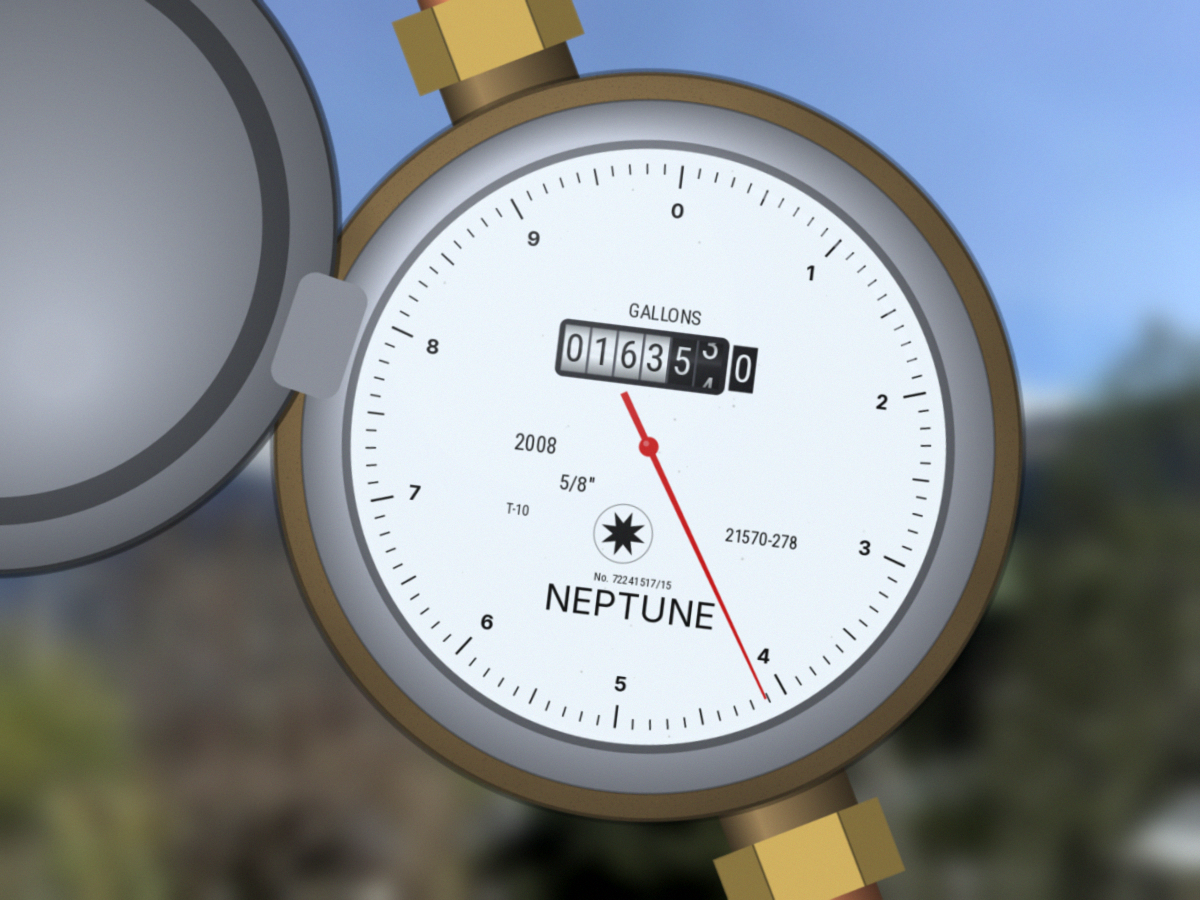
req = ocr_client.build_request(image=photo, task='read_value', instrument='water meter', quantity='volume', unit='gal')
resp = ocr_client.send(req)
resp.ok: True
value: 163534.1 gal
